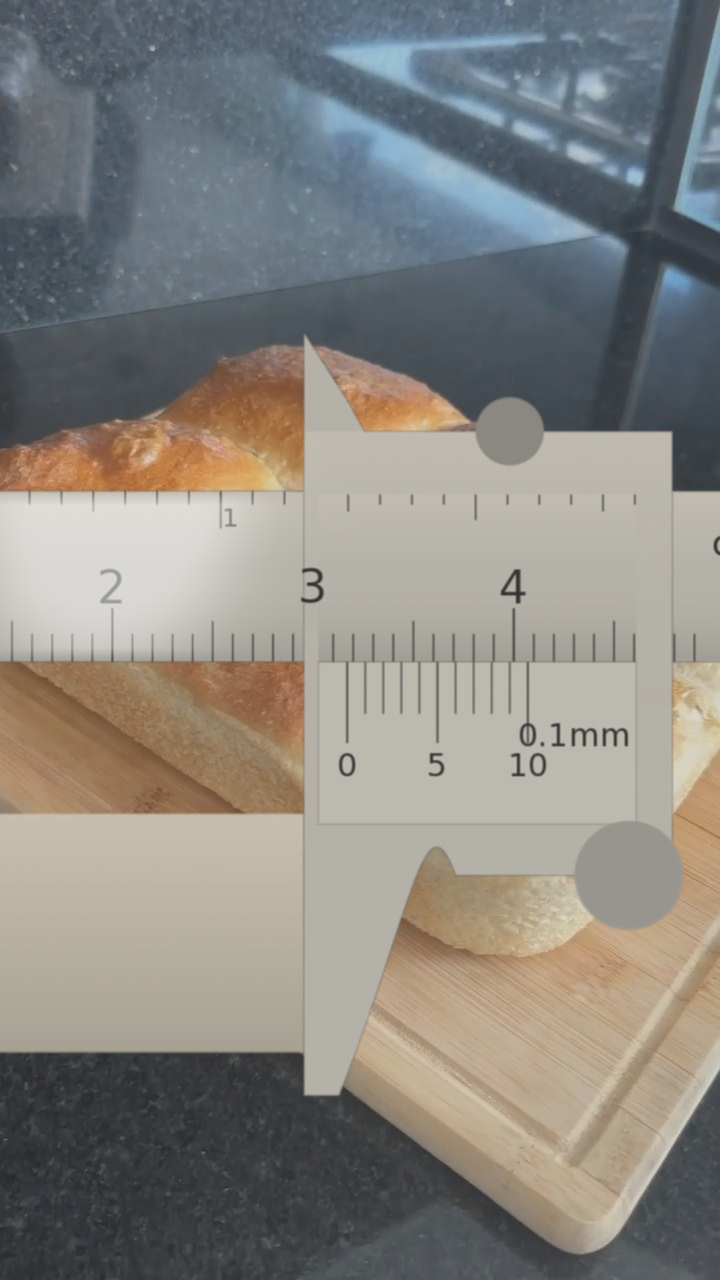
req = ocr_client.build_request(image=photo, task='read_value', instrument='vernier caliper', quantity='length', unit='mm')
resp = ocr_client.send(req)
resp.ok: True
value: 31.7 mm
